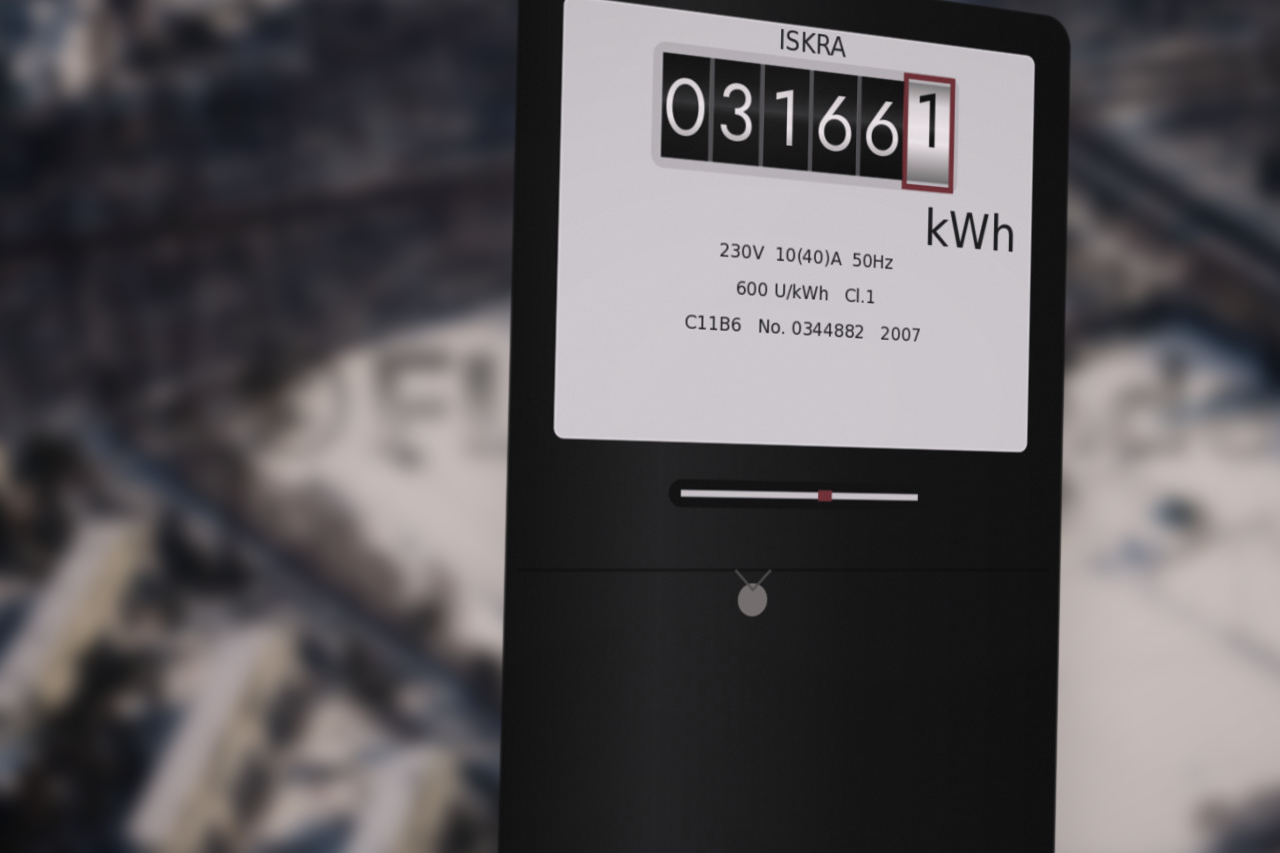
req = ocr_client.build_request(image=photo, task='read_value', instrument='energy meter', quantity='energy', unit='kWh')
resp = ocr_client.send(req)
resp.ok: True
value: 3166.1 kWh
